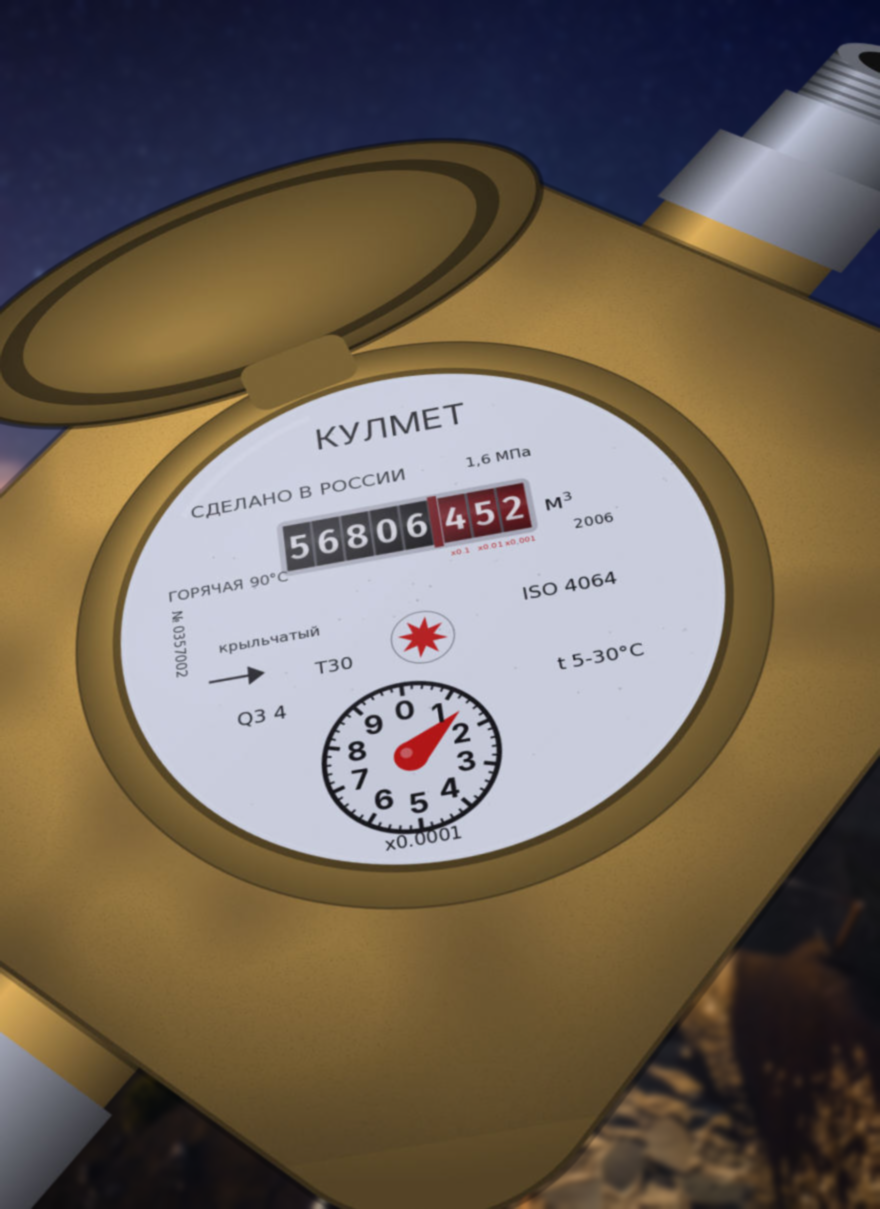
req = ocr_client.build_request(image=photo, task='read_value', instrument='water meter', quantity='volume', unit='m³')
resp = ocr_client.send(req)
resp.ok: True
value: 56806.4521 m³
